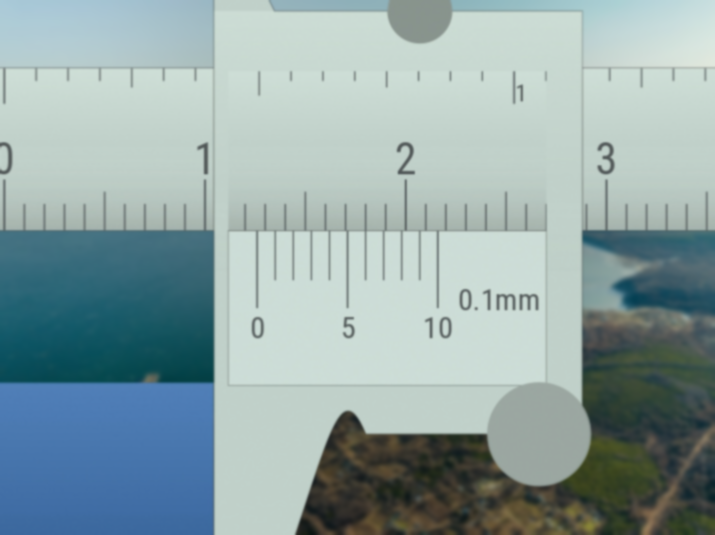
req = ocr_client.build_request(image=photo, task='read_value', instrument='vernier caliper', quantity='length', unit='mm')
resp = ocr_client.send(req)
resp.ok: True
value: 12.6 mm
